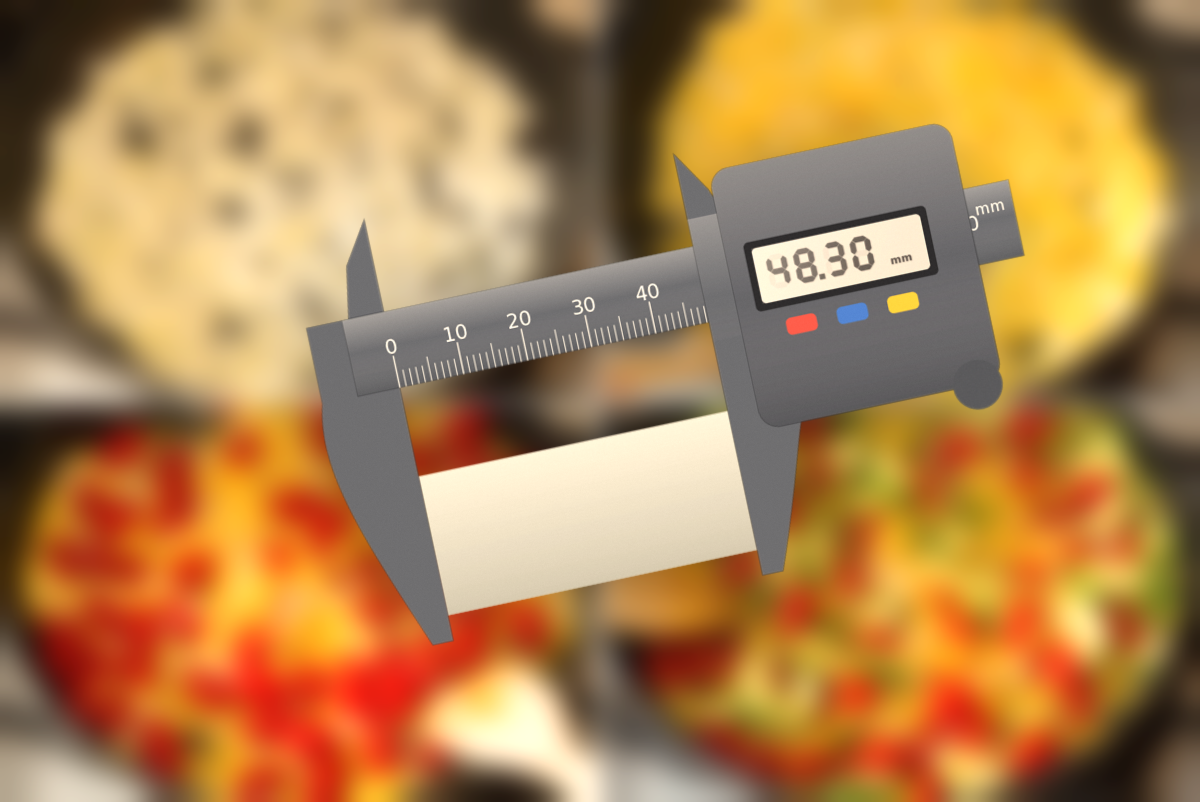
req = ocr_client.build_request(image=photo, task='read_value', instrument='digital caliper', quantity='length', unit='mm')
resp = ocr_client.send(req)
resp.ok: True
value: 48.30 mm
